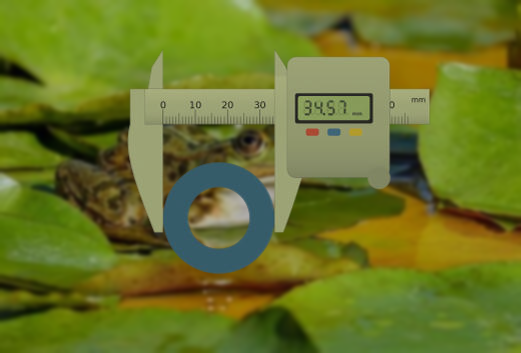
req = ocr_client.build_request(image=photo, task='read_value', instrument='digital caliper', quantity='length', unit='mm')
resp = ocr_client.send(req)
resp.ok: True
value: 34.57 mm
